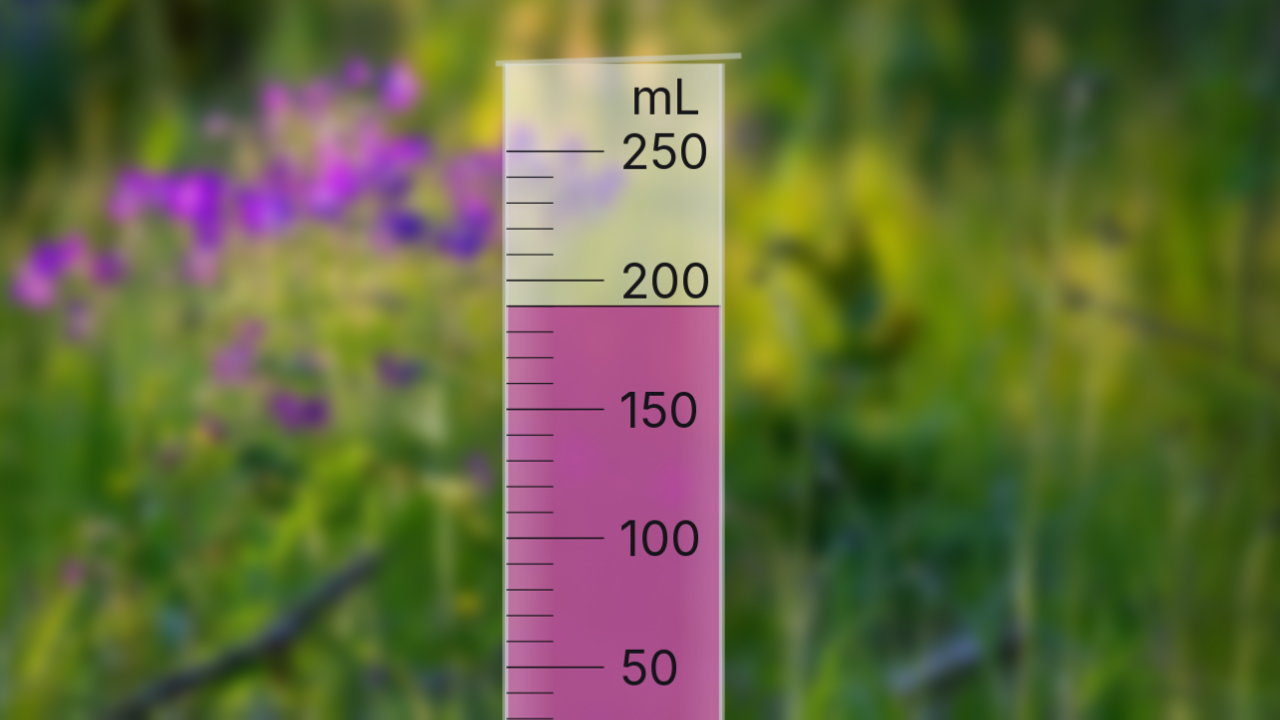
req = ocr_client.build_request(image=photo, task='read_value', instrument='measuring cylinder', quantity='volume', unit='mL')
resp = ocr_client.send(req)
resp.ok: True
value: 190 mL
